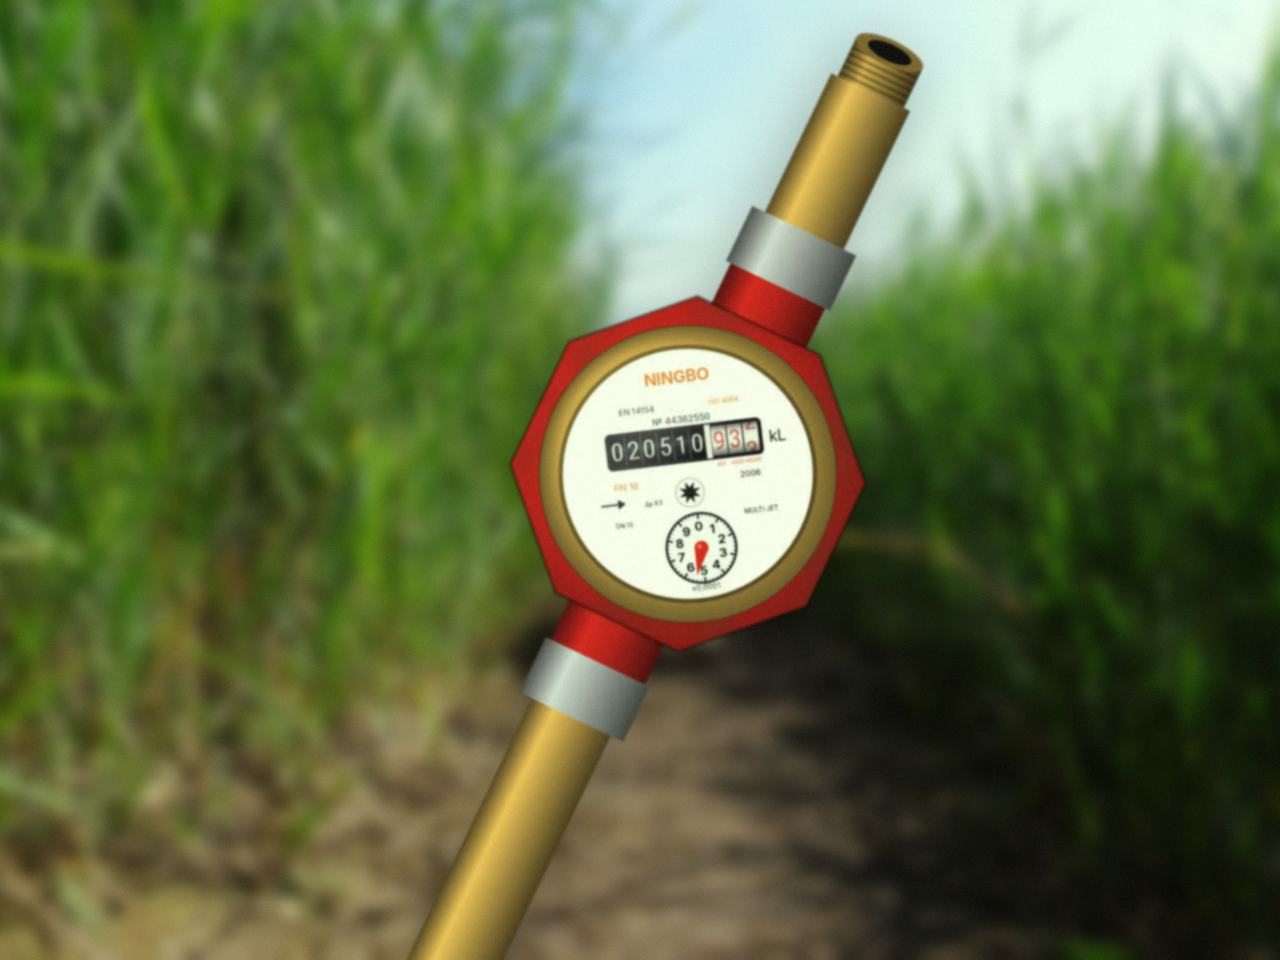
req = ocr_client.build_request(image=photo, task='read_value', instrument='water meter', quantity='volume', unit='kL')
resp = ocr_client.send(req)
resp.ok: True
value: 20510.9325 kL
